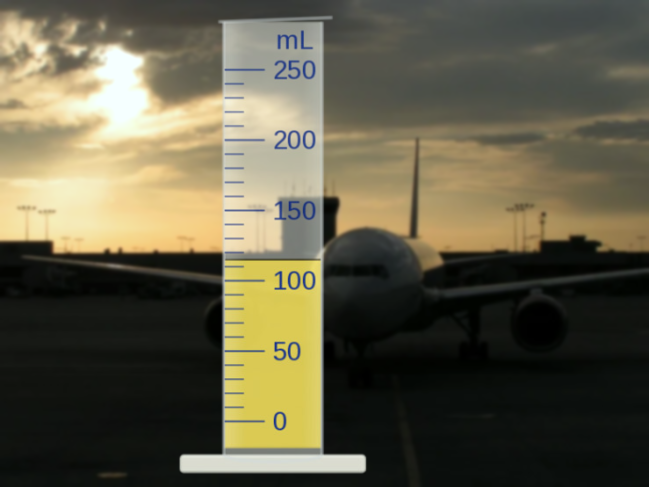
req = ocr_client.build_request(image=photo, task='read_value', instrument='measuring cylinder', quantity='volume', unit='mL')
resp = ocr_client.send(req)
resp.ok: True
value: 115 mL
